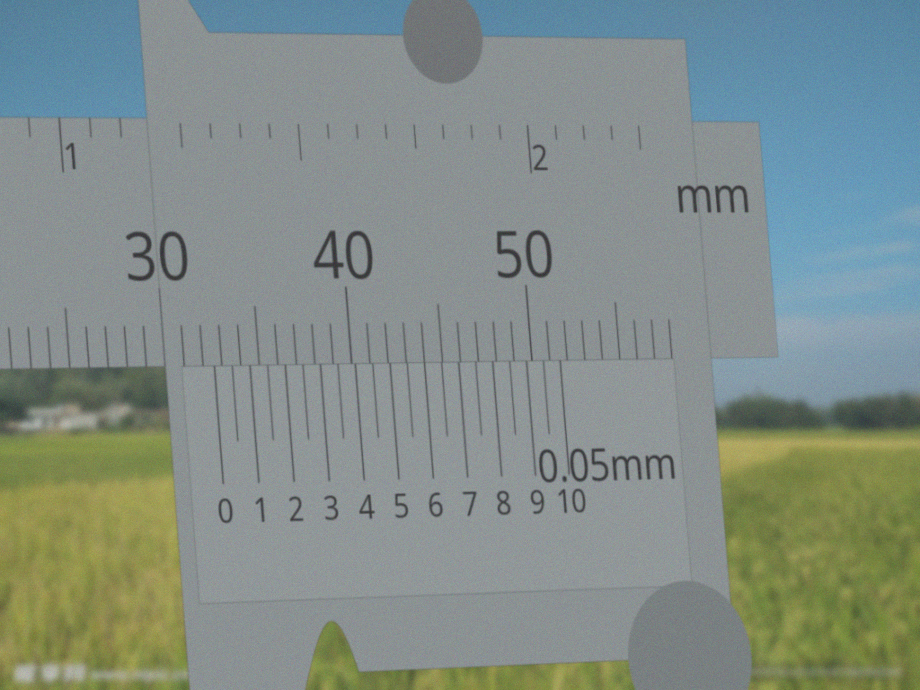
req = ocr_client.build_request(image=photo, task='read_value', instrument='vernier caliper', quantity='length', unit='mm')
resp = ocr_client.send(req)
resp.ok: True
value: 32.6 mm
